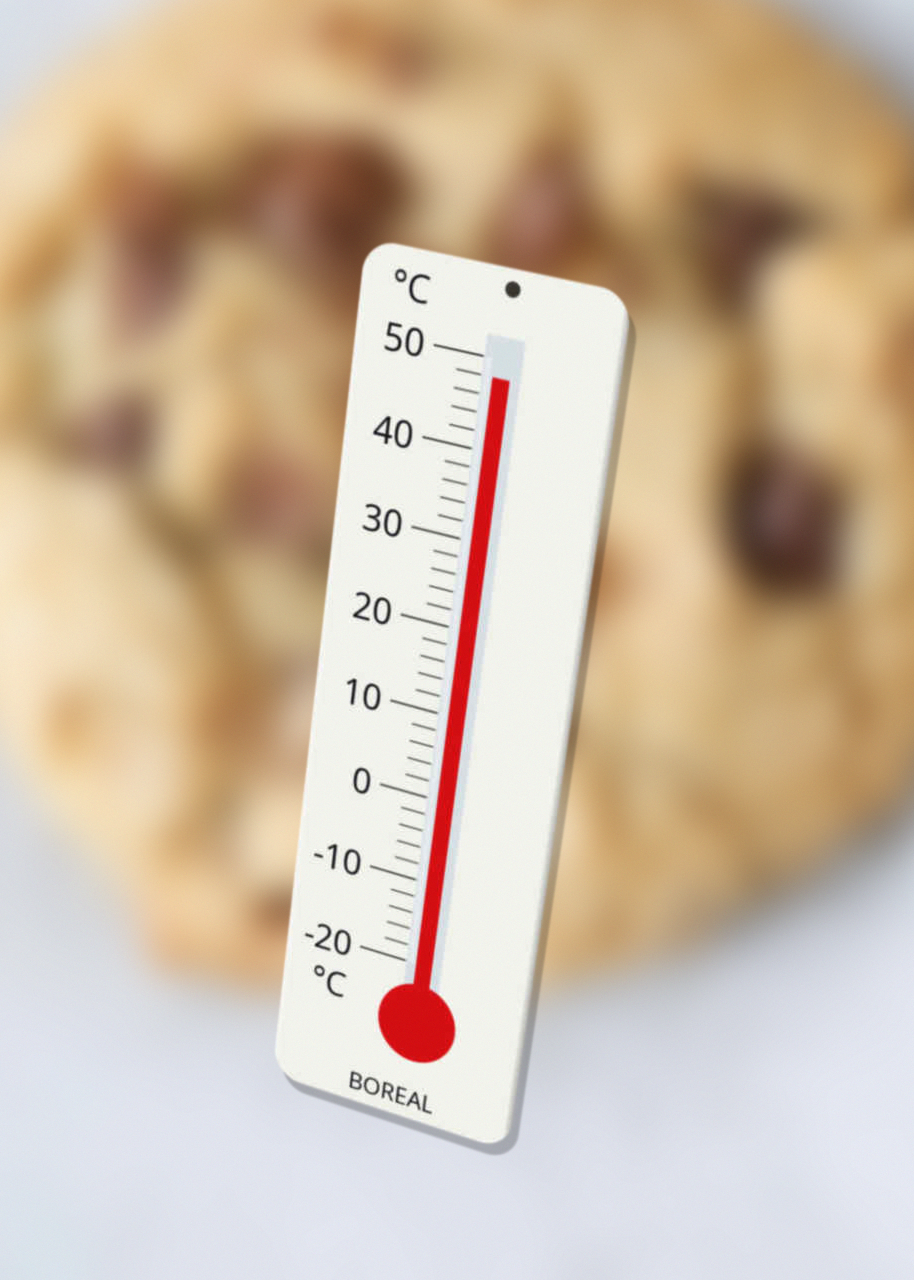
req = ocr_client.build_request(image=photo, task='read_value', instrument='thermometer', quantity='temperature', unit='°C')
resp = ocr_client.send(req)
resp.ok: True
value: 48 °C
